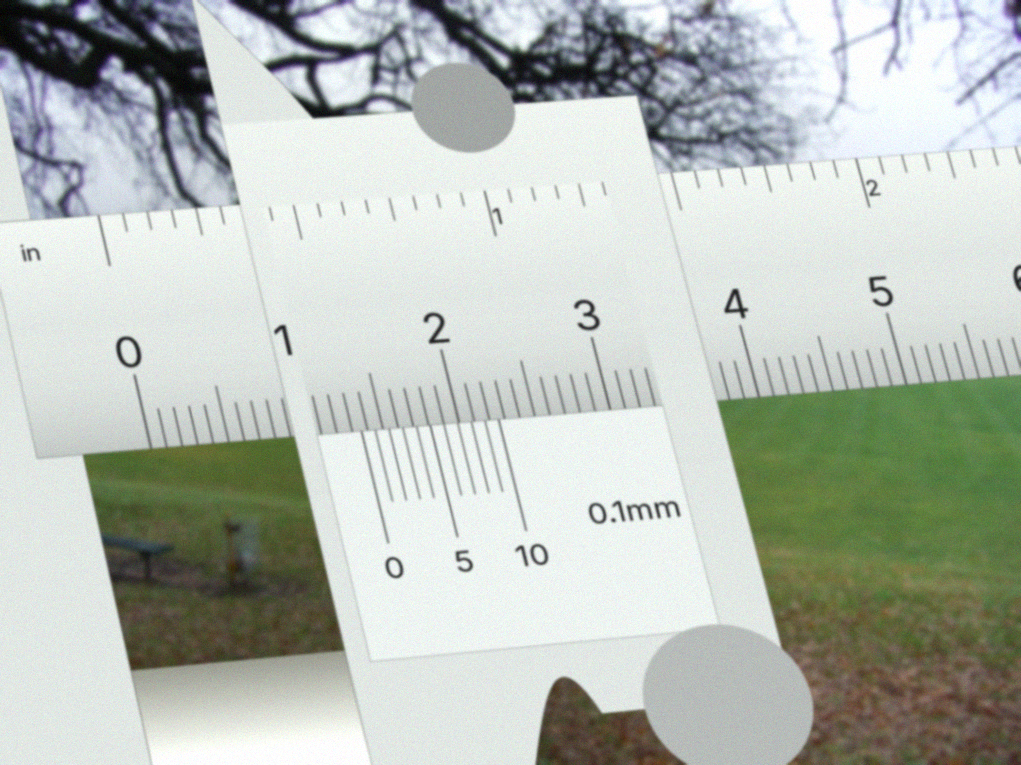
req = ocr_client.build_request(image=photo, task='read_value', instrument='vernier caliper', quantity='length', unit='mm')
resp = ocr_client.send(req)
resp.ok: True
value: 13.6 mm
